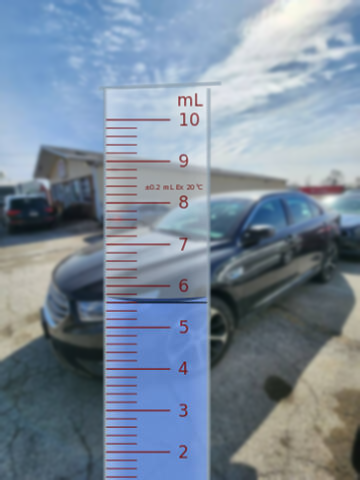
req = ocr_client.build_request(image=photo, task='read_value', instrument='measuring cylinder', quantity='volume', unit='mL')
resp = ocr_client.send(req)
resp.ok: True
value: 5.6 mL
